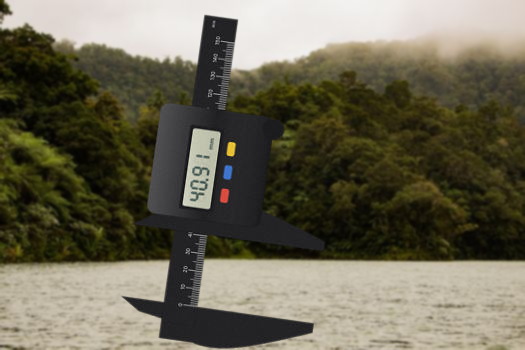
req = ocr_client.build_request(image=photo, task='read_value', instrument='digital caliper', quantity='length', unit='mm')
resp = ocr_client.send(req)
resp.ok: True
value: 40.91 mm
